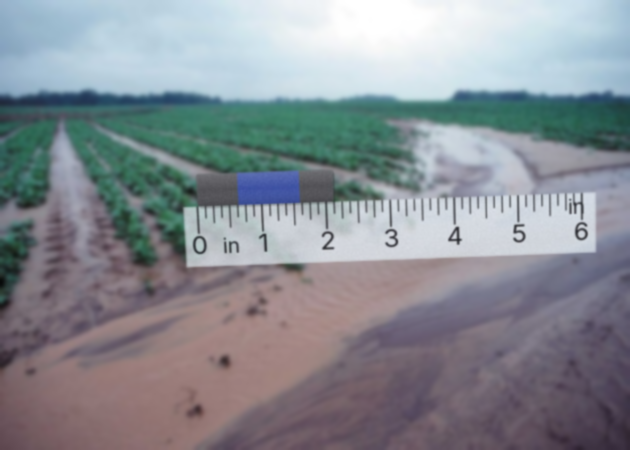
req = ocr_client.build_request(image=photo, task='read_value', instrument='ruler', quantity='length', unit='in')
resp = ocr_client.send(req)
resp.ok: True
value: 2.125 in
